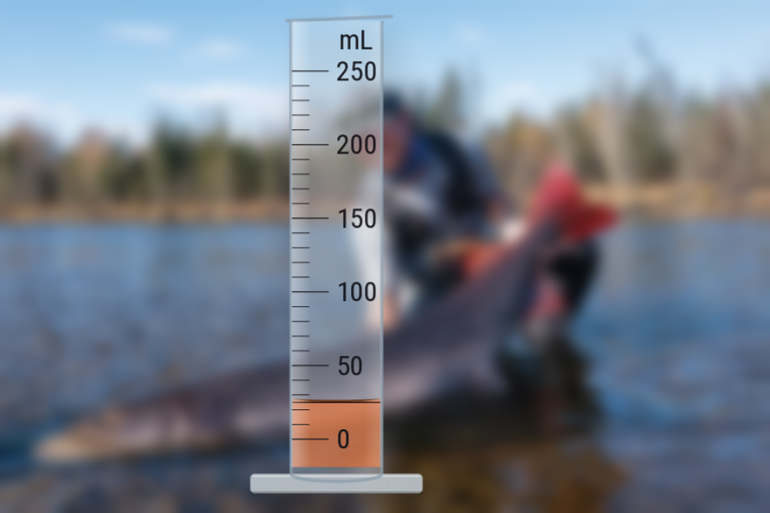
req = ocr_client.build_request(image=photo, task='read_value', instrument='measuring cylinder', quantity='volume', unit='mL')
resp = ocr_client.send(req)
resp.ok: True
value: 25 mL
